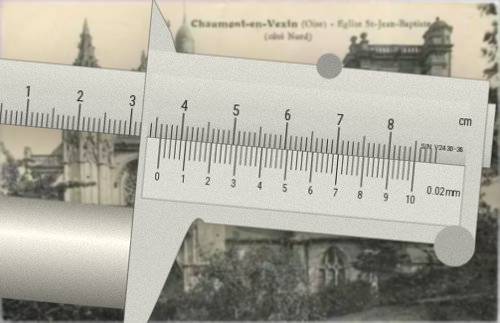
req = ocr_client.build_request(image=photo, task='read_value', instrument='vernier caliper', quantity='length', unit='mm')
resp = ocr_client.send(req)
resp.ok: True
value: 36.0 mm
